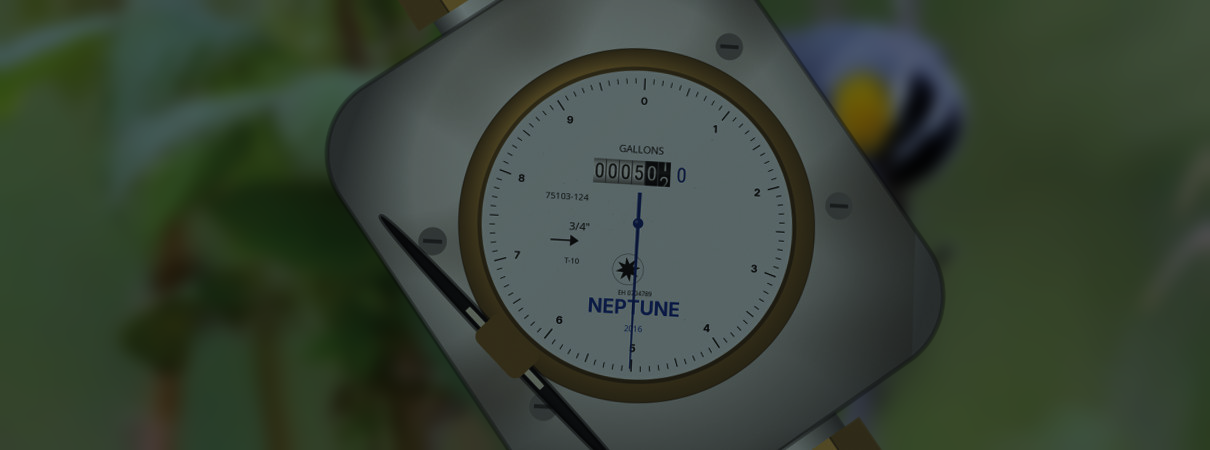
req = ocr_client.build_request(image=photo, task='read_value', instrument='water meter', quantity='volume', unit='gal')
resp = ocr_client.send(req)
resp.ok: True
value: 5015.0 gal
